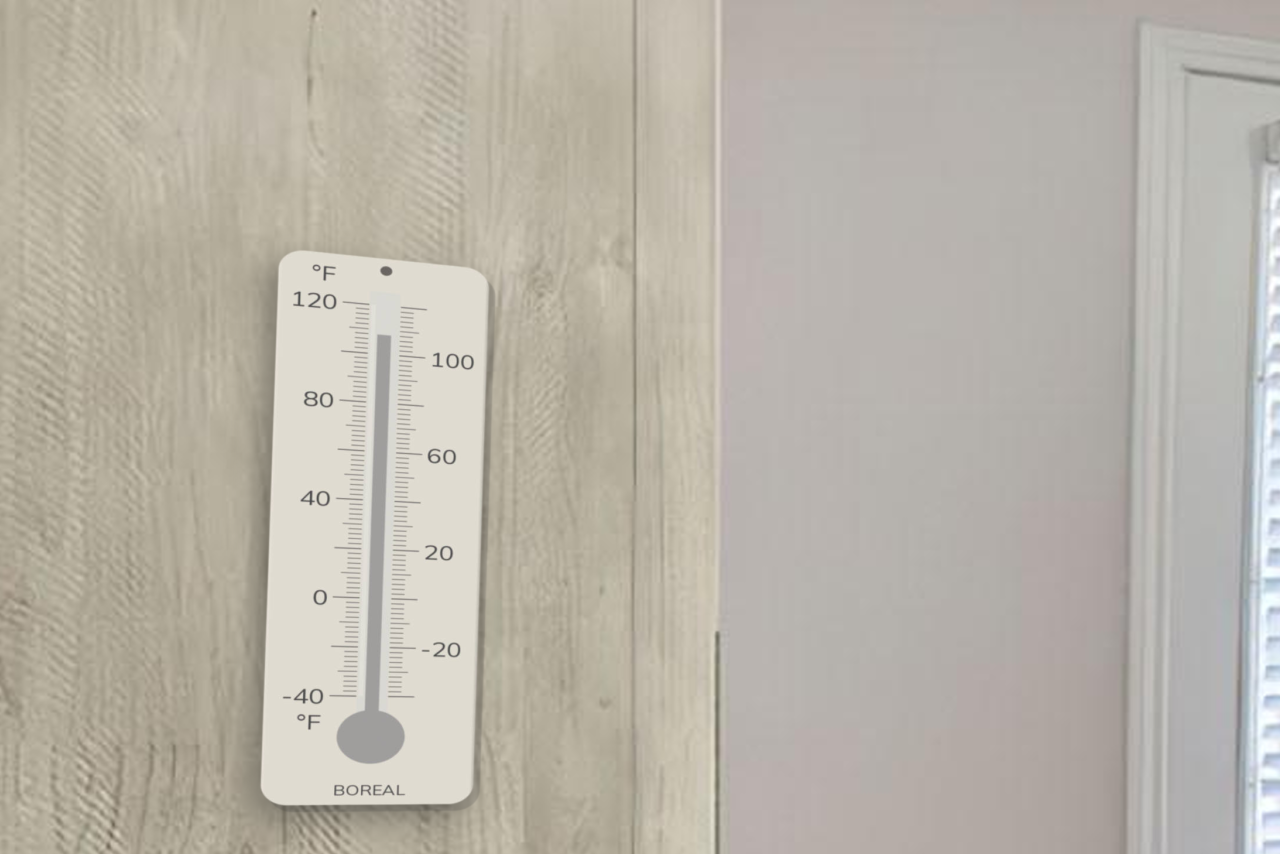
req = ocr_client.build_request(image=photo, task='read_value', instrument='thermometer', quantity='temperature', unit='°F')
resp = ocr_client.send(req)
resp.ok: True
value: 108 °F
